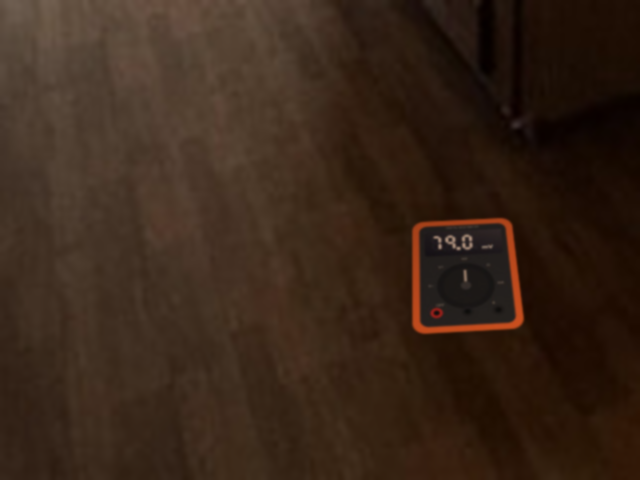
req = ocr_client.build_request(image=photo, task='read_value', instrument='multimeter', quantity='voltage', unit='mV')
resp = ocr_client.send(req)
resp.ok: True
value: 79.0 mV
